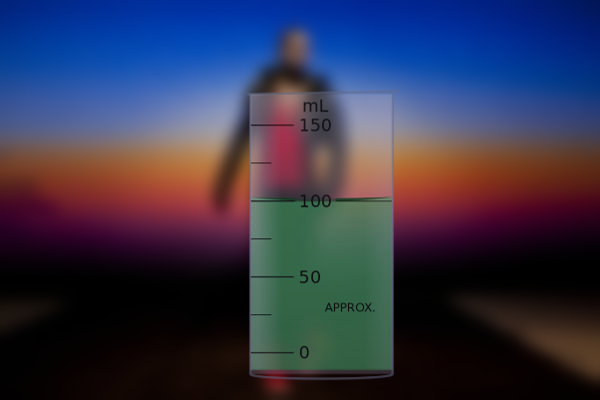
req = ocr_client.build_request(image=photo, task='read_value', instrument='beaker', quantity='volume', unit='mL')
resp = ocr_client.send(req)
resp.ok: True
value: 100 mL
